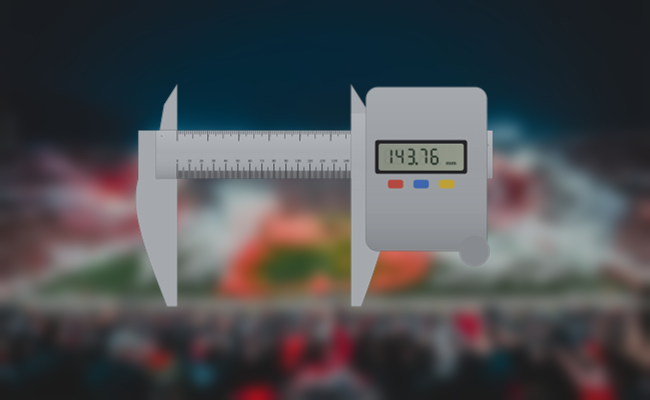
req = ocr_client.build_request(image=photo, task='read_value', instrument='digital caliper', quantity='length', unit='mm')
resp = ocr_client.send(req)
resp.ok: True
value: 143.76 mm
